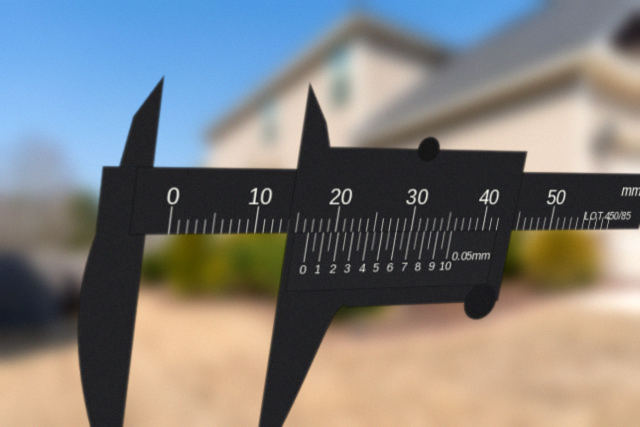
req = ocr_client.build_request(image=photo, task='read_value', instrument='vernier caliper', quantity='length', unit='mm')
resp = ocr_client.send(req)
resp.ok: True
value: 16.6 mm
